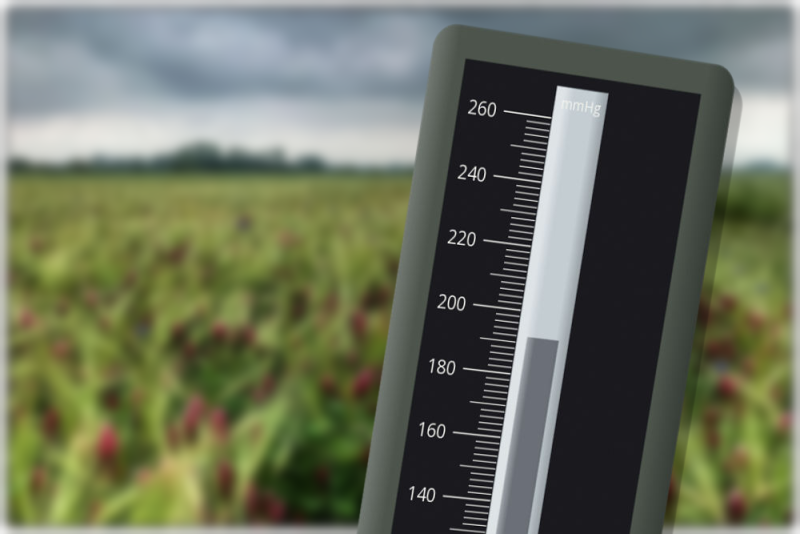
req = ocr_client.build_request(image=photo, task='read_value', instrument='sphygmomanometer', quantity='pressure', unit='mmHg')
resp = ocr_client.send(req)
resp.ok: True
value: 192 mmHg
